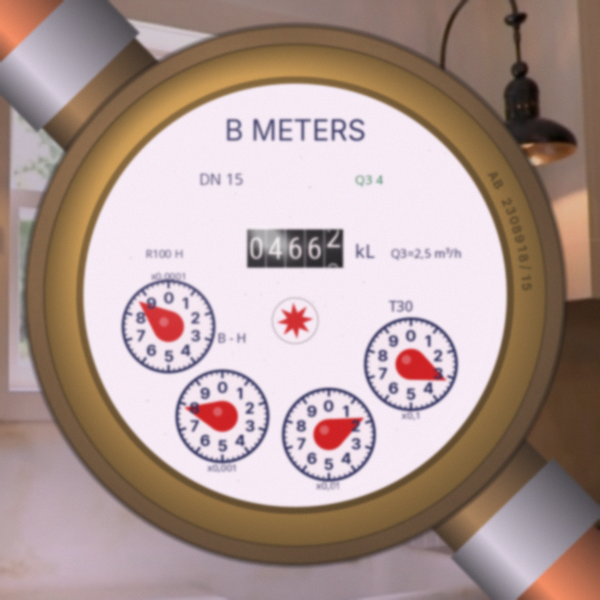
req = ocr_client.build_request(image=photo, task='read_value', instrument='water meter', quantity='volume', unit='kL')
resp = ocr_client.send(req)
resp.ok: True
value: 4662.3178 kL
